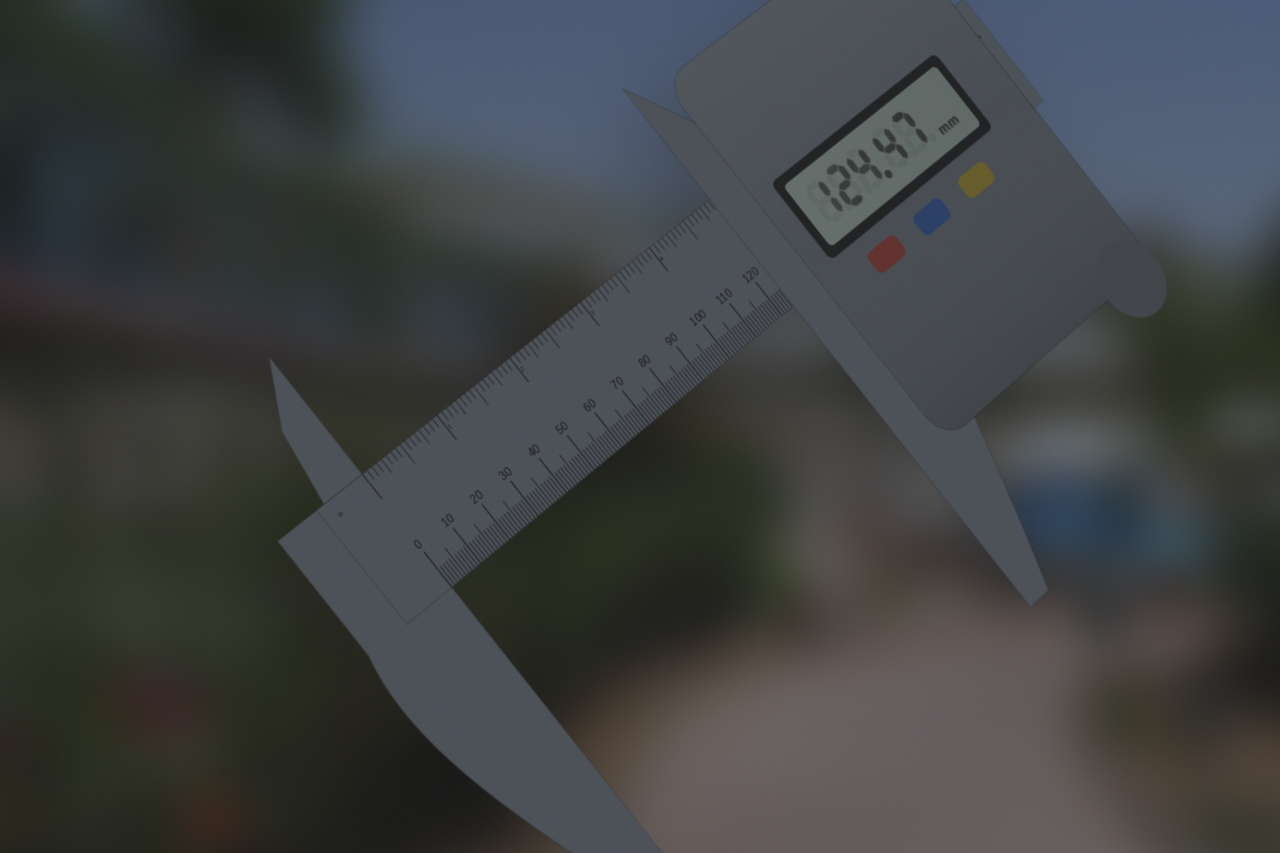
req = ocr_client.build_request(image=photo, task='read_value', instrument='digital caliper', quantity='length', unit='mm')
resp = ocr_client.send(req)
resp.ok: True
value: 124.47 mm
